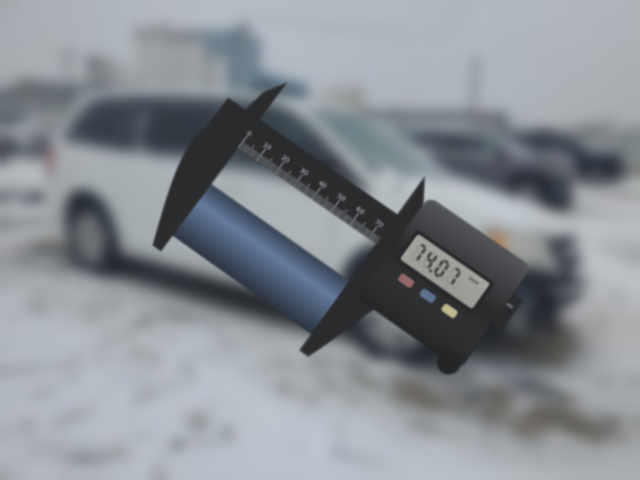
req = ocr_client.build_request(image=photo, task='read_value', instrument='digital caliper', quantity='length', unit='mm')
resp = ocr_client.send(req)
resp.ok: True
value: 74.07 mm
